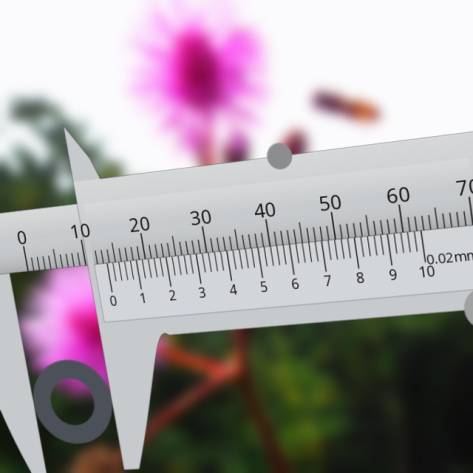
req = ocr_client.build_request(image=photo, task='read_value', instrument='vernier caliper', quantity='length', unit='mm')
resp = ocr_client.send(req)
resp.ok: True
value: 13.6 mm
